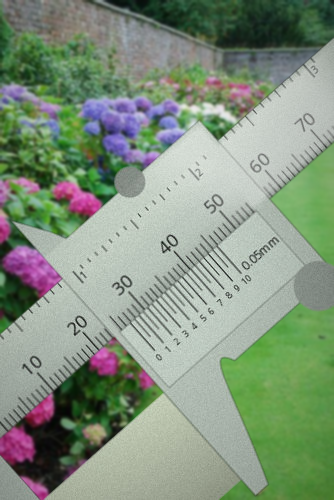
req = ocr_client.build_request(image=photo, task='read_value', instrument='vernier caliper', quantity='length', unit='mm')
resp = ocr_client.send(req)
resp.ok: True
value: 26.8 mm
